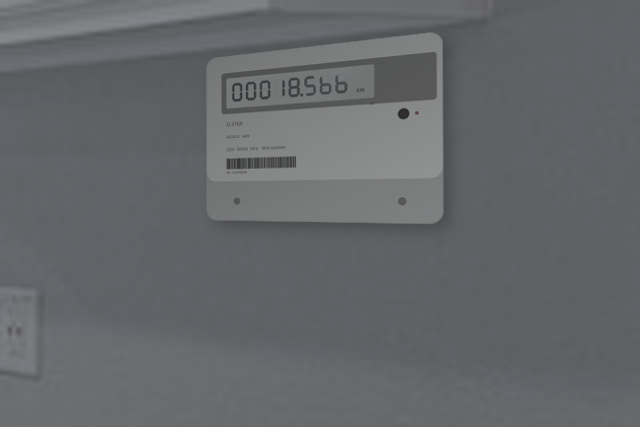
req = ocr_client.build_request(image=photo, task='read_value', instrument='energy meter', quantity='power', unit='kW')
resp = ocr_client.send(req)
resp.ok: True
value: 18.566 kW
